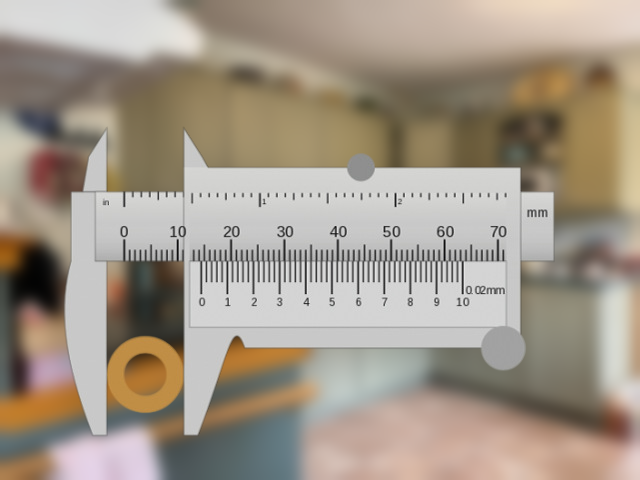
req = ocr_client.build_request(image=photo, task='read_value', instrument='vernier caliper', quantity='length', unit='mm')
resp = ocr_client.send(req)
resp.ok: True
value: 14.4 mm
